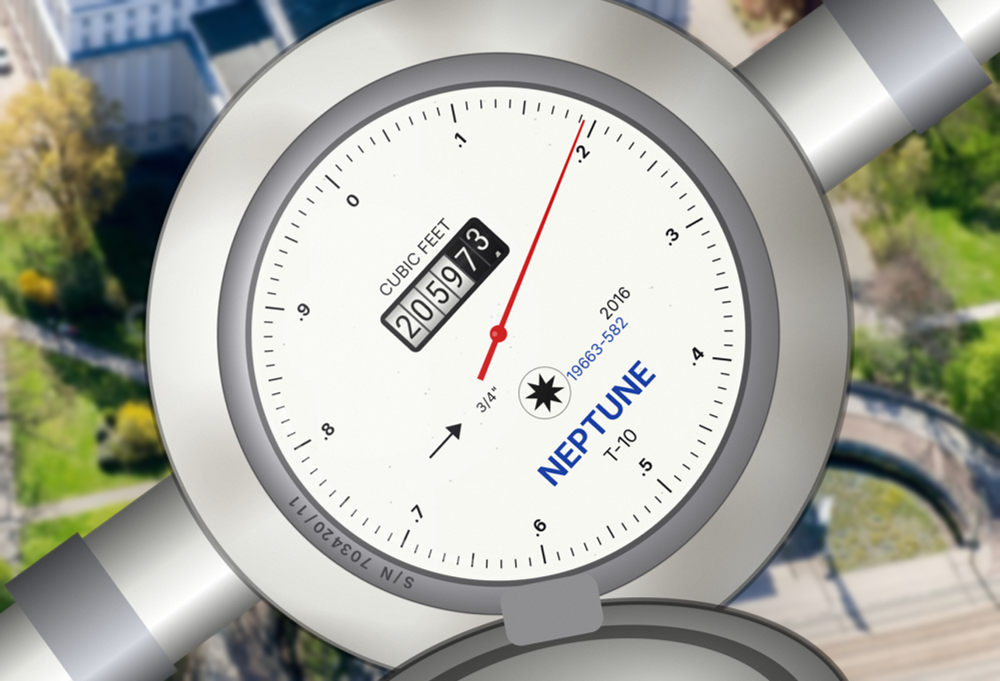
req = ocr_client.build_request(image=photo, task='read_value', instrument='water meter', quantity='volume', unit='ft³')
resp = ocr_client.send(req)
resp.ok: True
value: 205973.19 ft³
